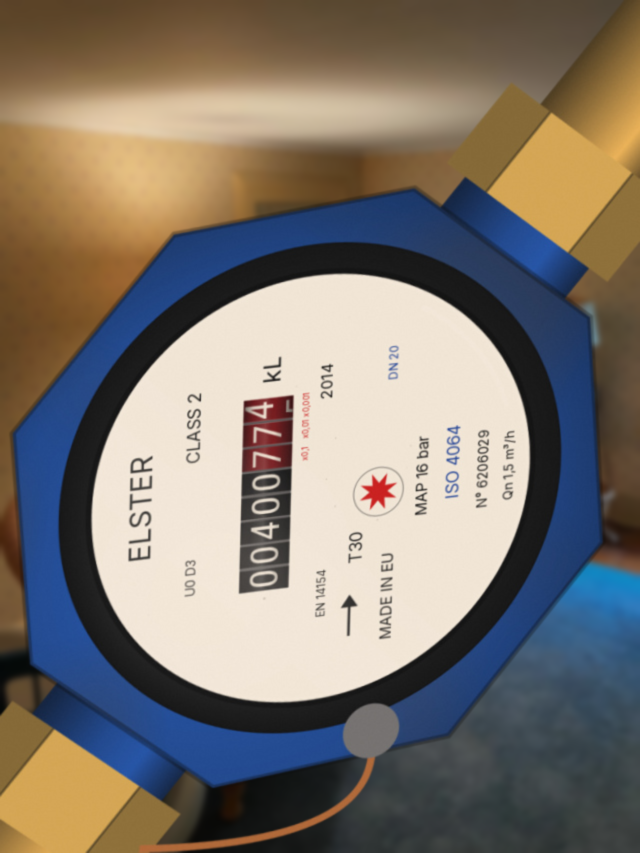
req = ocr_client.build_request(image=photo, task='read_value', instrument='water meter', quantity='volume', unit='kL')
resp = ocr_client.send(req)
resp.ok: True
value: 400.774 kL
